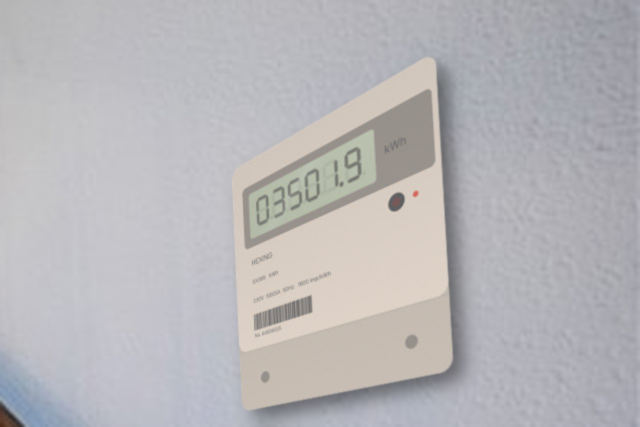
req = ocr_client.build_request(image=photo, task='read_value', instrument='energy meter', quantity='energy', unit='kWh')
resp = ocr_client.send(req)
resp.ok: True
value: 3501.9 kWh
